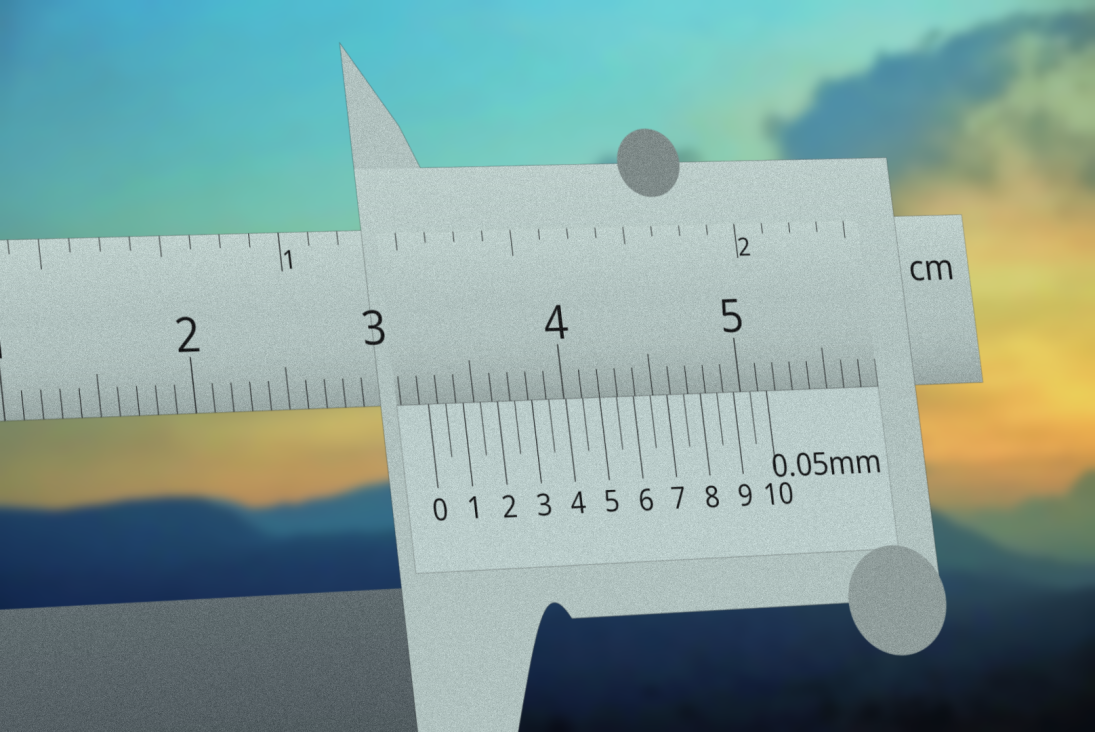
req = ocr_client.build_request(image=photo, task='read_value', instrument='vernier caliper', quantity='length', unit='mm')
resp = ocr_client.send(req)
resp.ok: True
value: 32.5 mm
